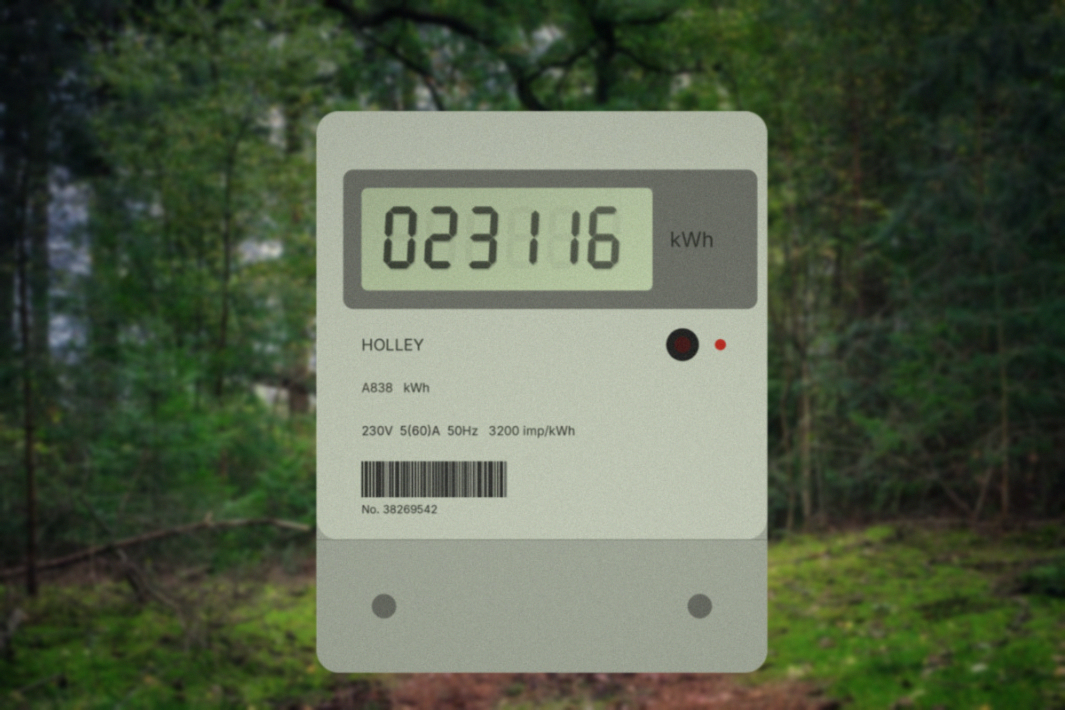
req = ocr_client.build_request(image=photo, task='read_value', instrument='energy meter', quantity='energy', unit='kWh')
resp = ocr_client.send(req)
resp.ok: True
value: 23116 kWh
